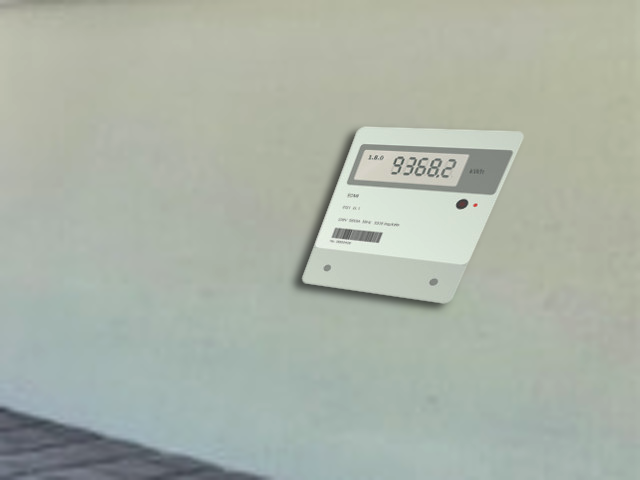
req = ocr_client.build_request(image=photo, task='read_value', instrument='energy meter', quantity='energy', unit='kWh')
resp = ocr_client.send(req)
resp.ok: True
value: 9368.2 kWh
